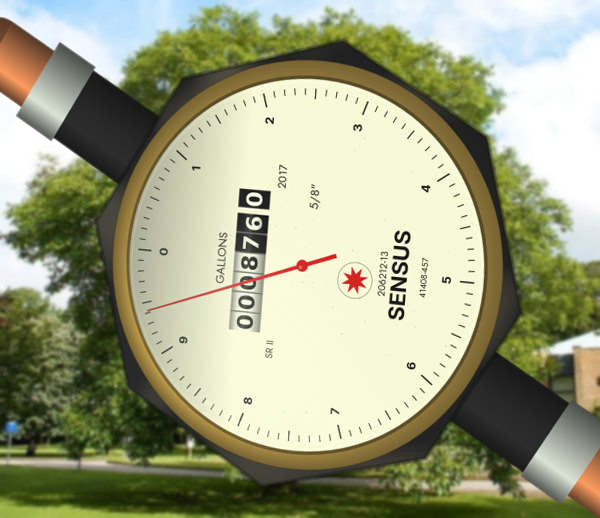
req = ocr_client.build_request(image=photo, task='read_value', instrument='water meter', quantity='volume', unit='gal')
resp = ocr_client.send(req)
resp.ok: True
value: 8759.4 gal
